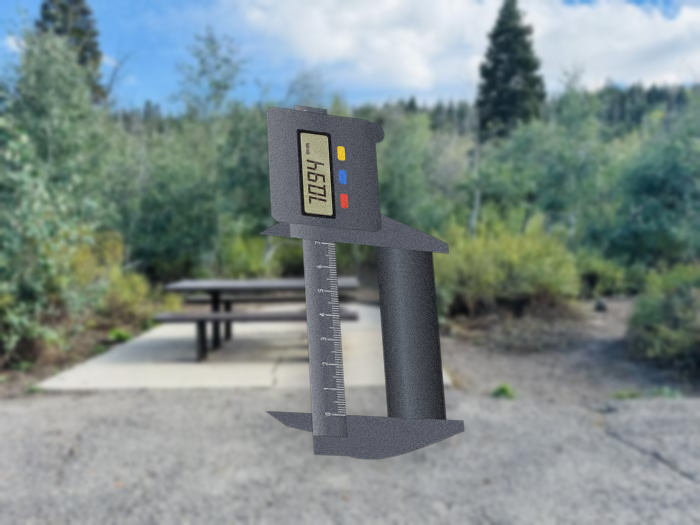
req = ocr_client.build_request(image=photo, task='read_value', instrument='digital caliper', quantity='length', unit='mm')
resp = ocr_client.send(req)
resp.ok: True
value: 70.94 mm
